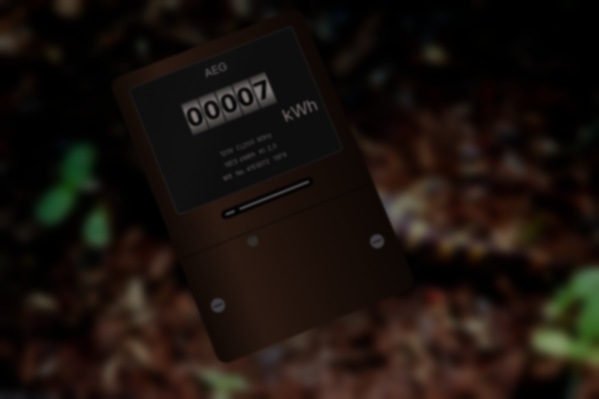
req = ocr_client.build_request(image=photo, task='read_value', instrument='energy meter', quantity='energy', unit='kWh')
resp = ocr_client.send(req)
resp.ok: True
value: 7 kWh
